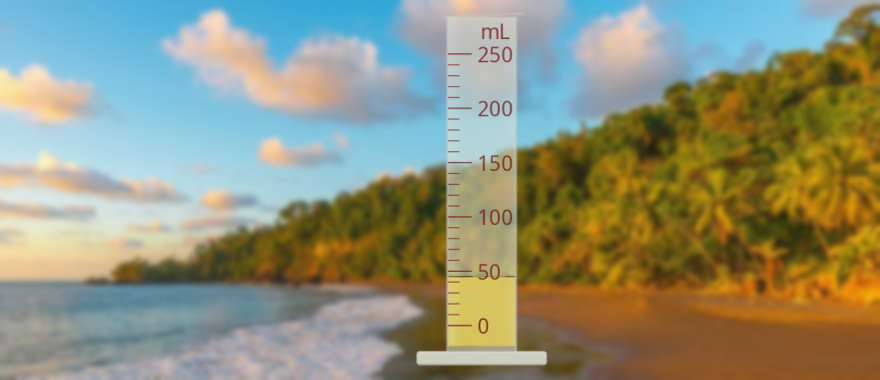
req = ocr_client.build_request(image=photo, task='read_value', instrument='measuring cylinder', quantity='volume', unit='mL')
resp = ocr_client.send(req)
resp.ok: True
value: 45 mL
